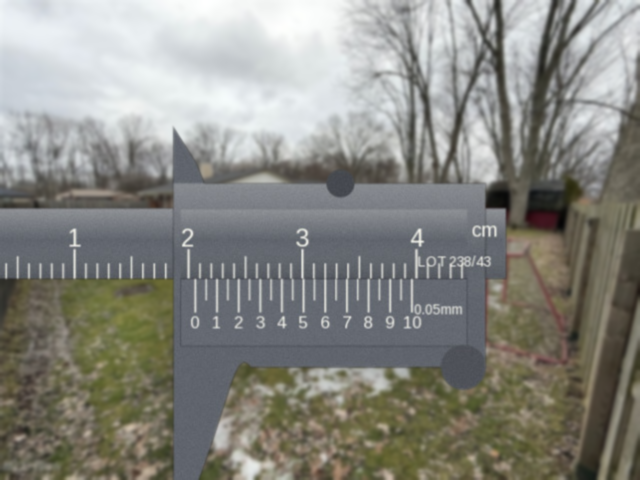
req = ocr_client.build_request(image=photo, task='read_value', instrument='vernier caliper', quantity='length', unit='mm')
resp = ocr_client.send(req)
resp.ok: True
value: 20.6 mm
